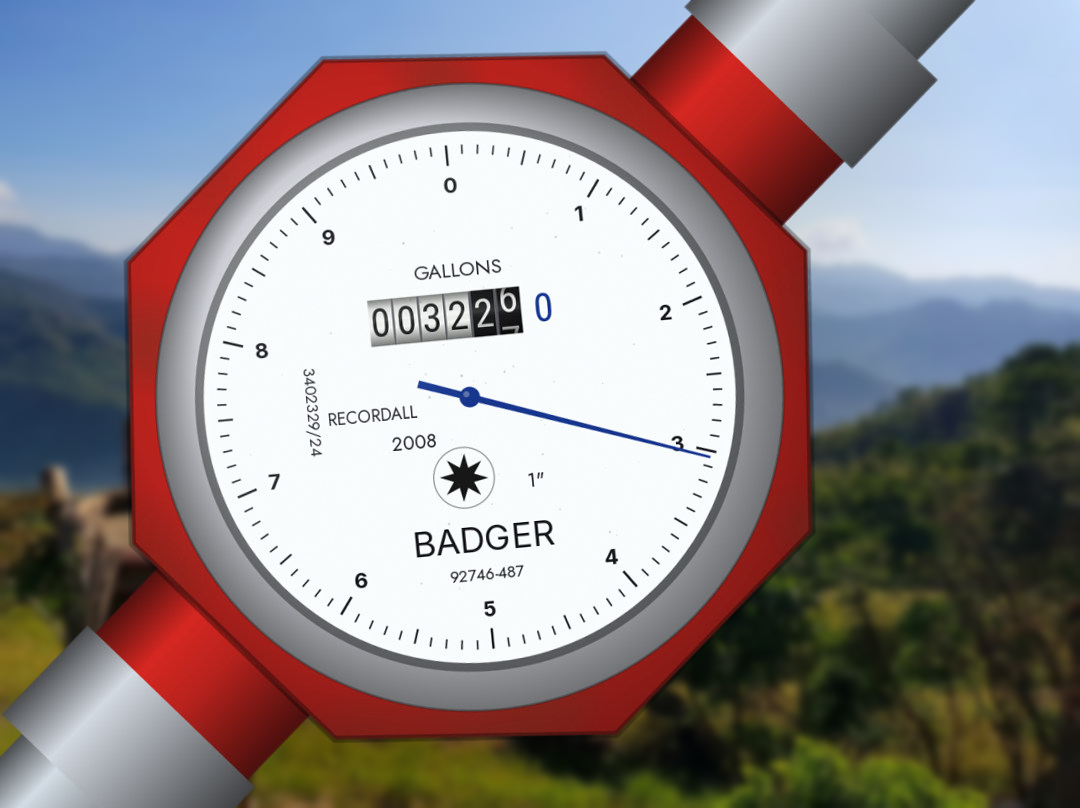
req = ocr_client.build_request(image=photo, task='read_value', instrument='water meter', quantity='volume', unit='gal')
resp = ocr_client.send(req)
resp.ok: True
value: 32263.0 gal
